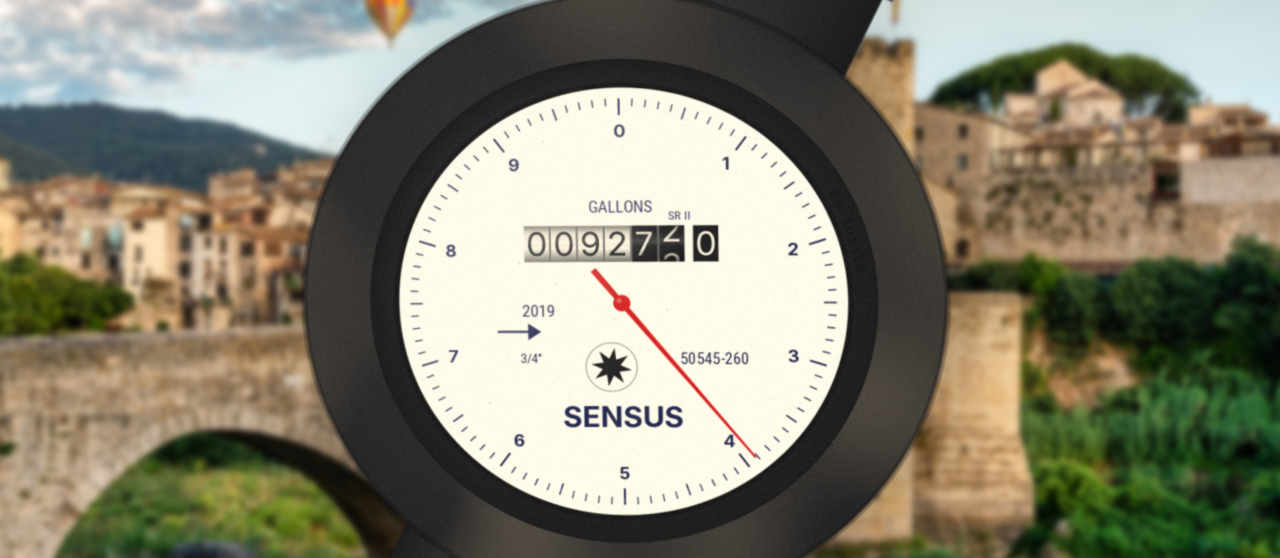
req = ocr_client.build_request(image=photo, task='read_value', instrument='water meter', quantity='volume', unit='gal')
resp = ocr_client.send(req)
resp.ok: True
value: 92723.9 gal
